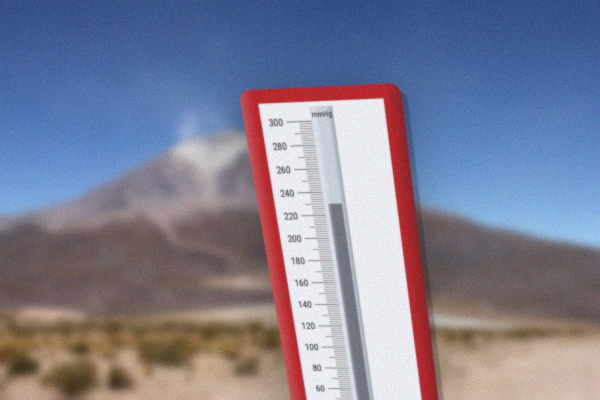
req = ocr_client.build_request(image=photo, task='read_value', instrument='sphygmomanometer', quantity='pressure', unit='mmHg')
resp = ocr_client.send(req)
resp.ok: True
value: 230 mmHg
